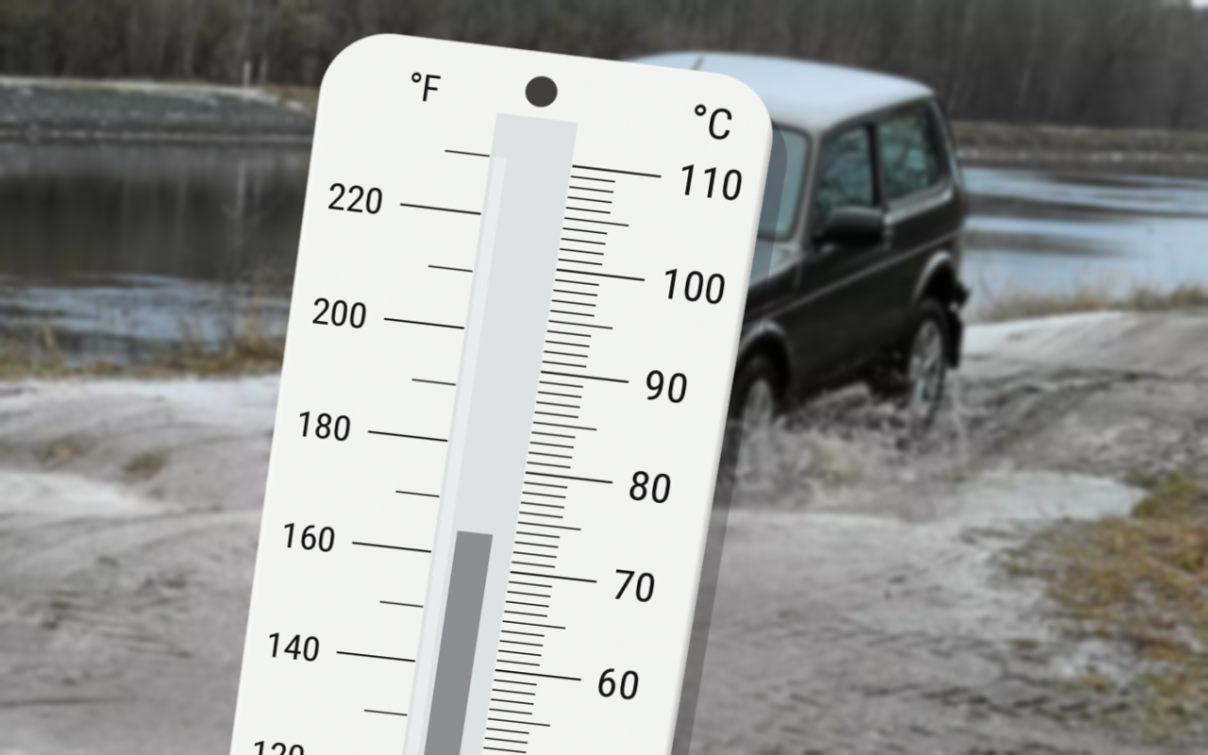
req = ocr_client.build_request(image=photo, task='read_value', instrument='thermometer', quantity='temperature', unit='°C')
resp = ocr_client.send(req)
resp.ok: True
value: 73.5 °C
